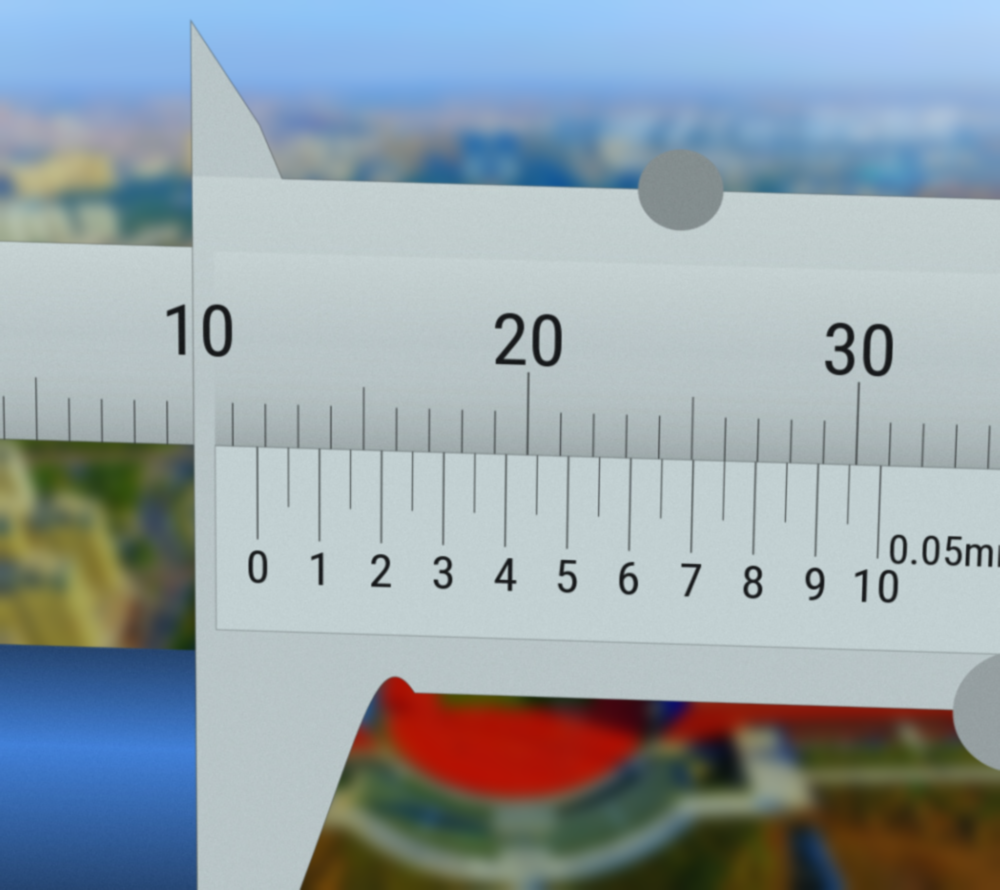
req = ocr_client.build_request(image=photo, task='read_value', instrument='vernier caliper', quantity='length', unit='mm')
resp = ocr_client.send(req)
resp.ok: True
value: 11.75 mm
